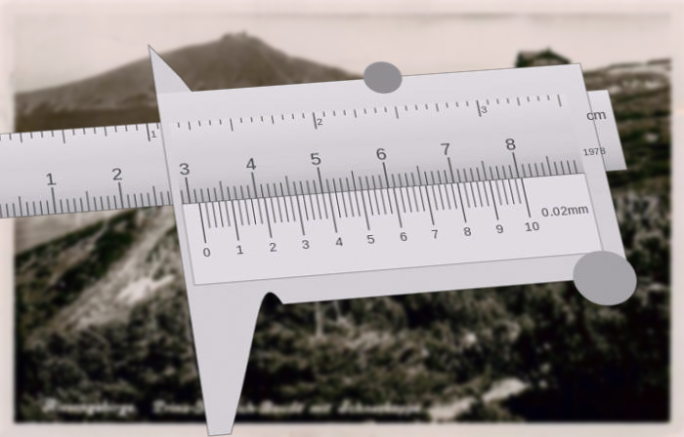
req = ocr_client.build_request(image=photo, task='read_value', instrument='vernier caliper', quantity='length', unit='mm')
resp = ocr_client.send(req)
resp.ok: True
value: 31.4 mm
